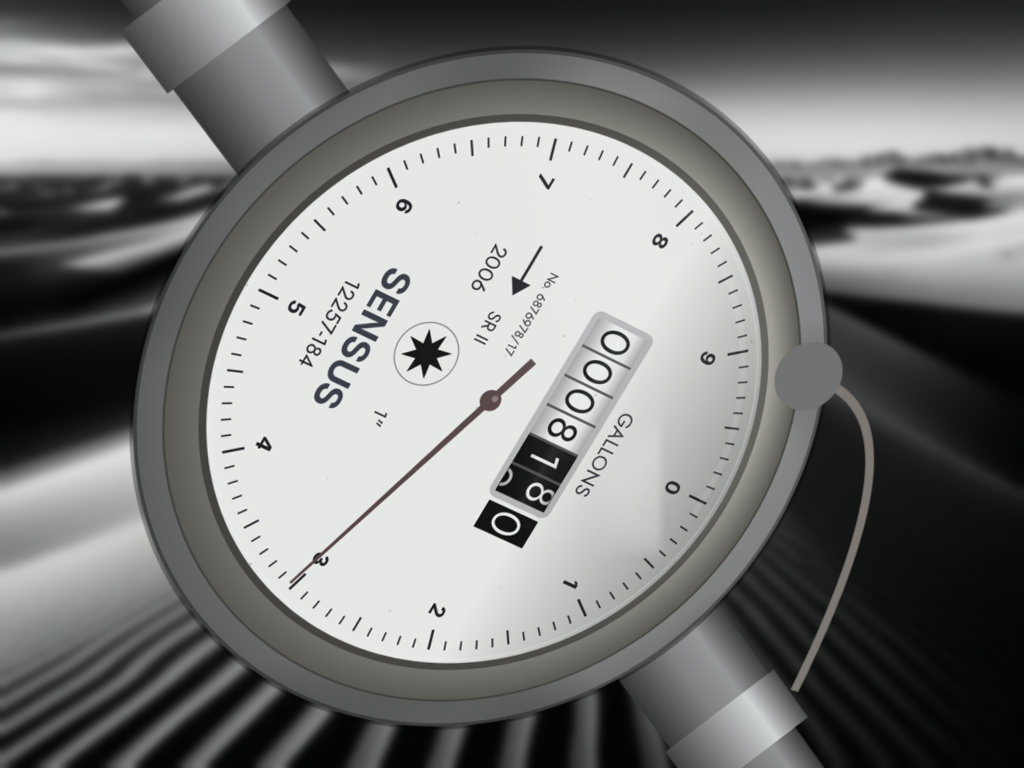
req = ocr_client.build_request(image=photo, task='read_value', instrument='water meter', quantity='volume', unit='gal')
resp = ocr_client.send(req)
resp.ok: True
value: 8183.0 gal
